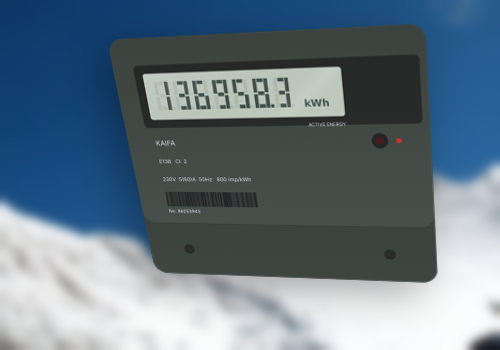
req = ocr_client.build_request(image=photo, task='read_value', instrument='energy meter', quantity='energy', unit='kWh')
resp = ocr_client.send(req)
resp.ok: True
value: 136958.3 kWh
